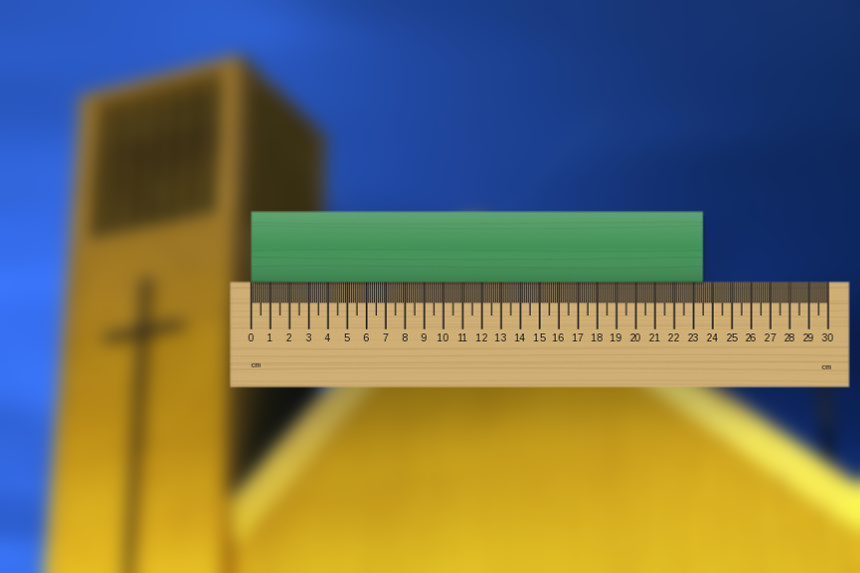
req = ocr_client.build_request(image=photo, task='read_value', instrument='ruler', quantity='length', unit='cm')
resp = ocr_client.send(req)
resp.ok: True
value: 23.5 cm
